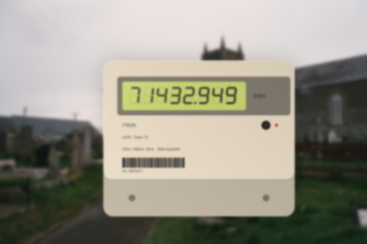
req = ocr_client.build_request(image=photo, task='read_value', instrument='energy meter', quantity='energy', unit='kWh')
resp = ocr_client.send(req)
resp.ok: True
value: 71432.949 kWh
